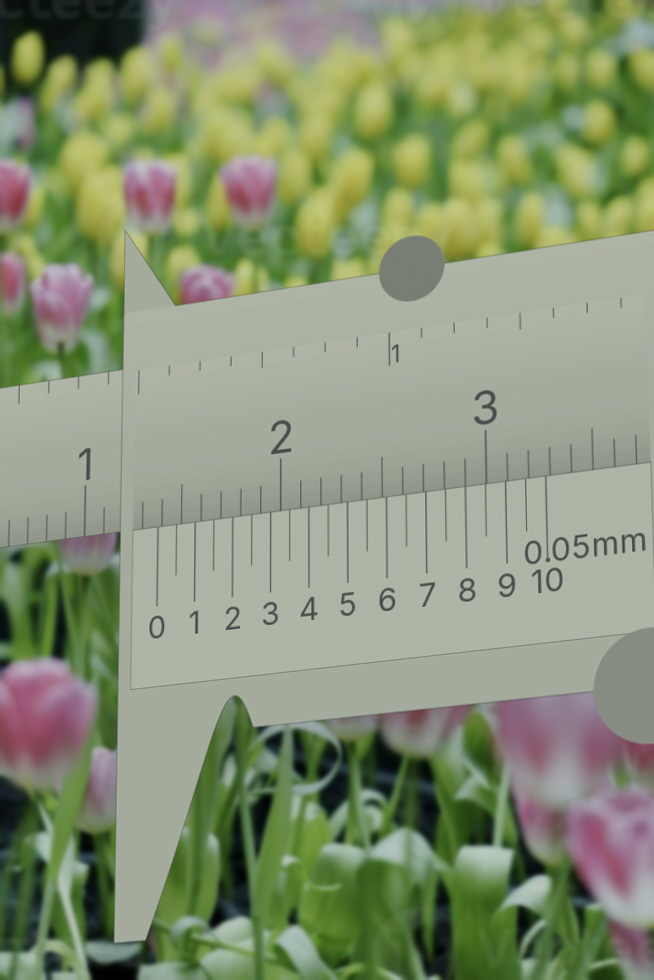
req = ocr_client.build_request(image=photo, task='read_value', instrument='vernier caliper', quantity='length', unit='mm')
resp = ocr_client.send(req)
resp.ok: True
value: 13.8 mm
